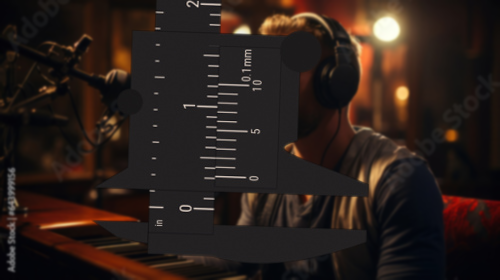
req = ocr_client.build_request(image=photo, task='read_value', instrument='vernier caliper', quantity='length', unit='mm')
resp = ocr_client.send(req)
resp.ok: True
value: 3.2 mm
